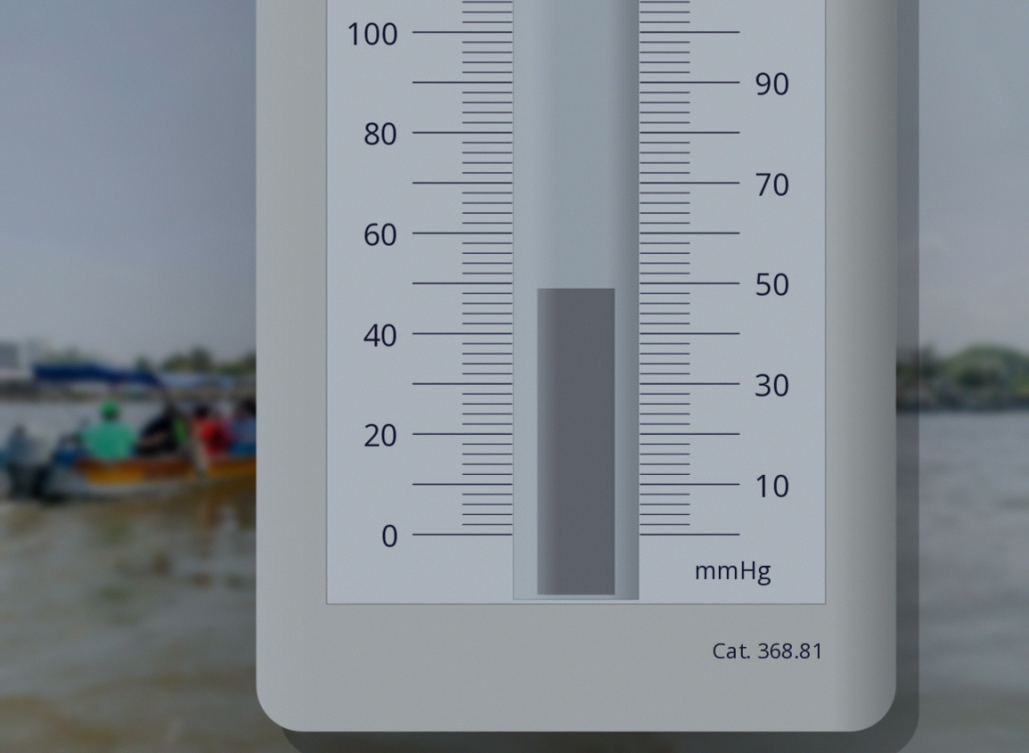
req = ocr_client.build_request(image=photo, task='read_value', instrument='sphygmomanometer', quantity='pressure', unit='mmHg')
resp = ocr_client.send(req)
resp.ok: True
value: 49 mmHg
